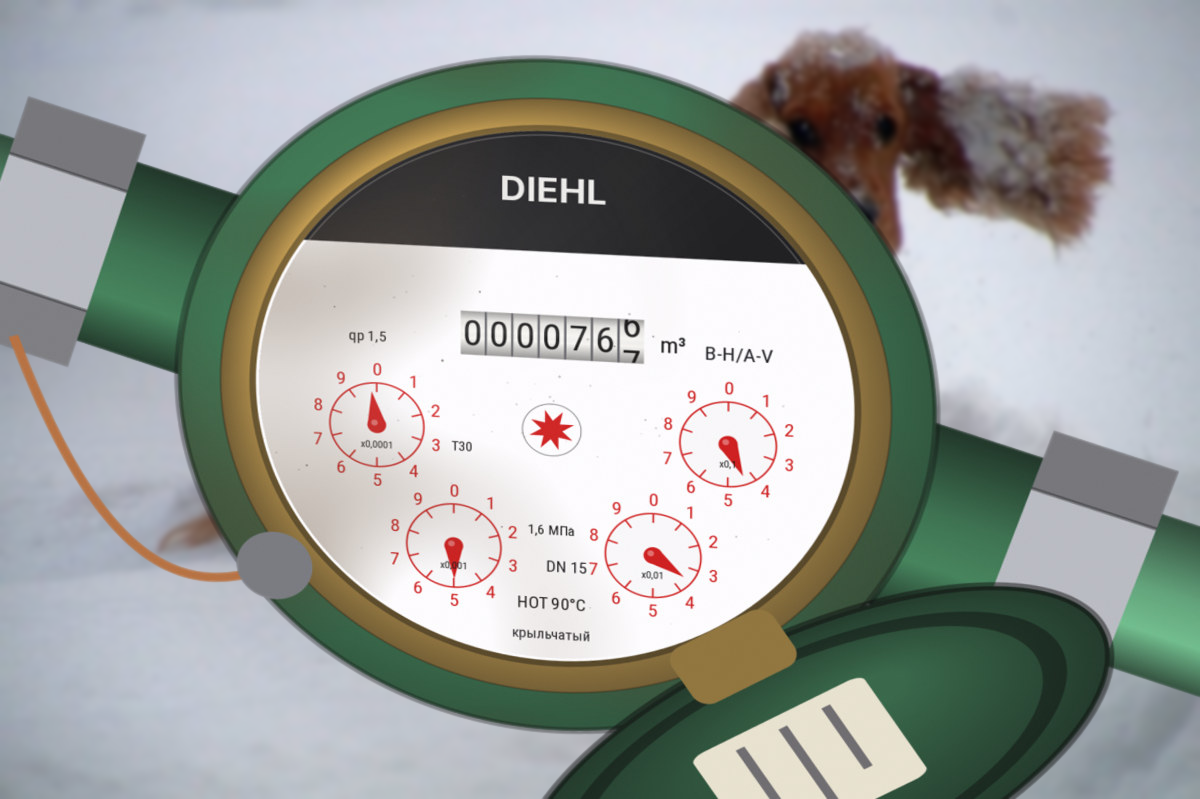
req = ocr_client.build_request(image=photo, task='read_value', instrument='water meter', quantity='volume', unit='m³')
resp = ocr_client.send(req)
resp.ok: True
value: 766.4349 m³
